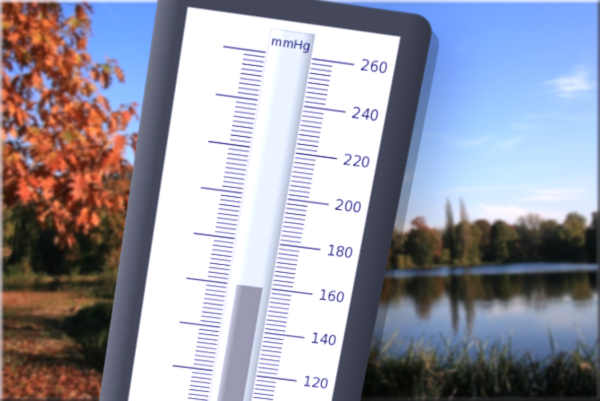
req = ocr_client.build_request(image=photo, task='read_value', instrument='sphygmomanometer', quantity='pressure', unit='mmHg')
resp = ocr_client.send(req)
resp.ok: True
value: 160 mmHg
